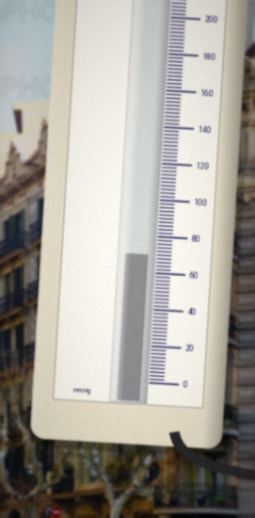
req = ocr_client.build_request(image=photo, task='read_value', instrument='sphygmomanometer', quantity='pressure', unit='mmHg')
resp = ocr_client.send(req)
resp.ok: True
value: 70 mmHg
